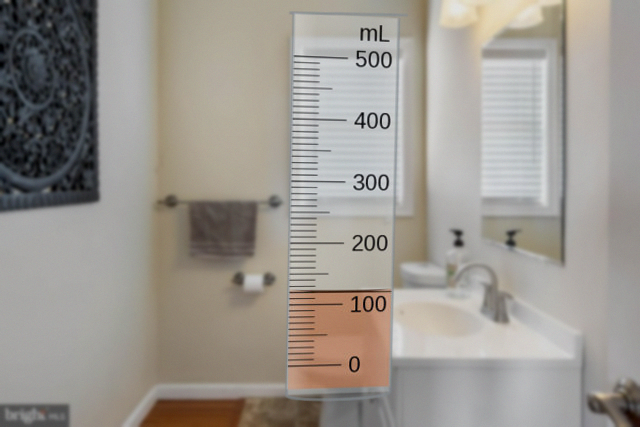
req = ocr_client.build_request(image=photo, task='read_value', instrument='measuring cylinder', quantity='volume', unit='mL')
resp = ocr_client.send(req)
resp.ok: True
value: 120 mL
